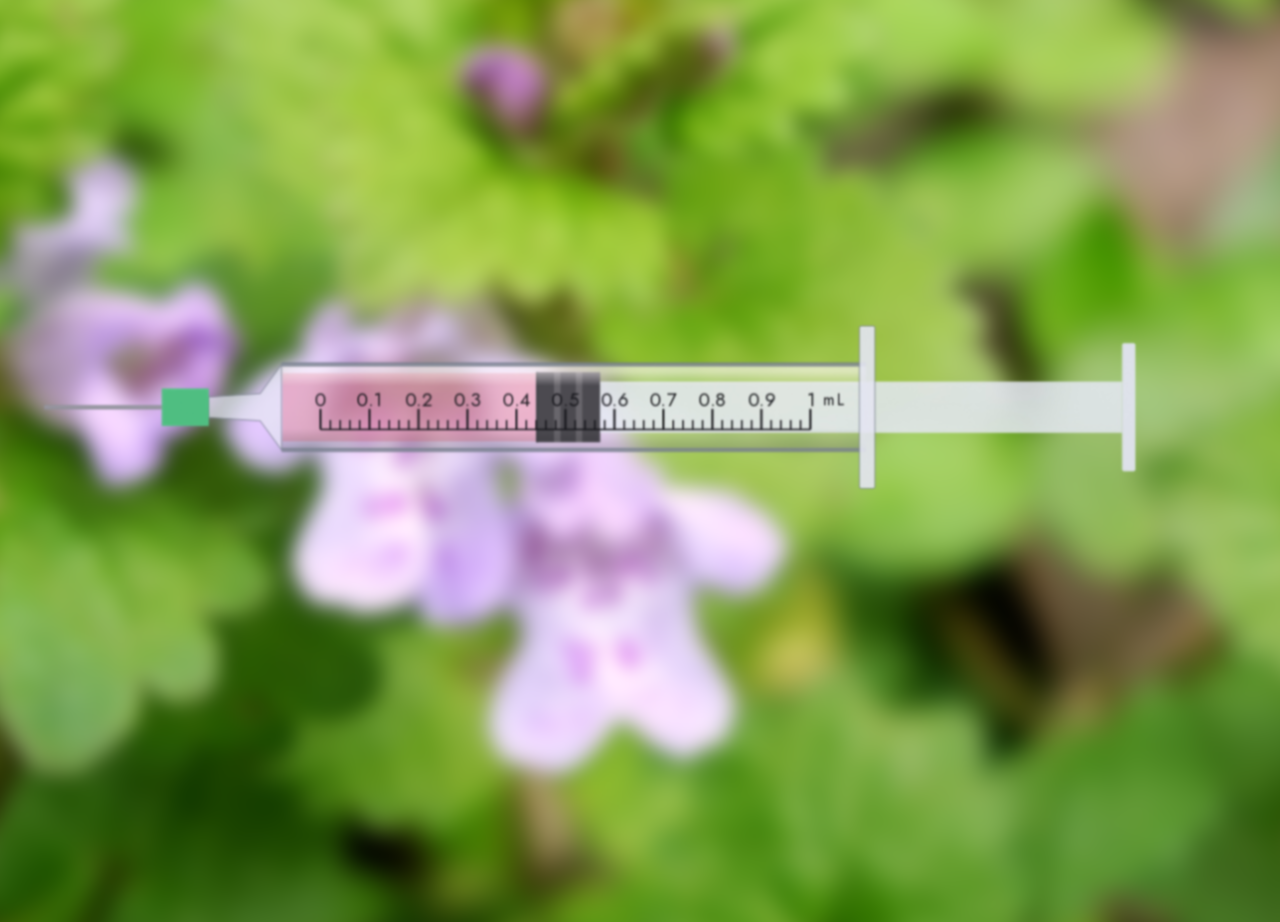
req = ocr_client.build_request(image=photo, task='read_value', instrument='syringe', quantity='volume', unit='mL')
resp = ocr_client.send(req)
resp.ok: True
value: 0.44 mL
